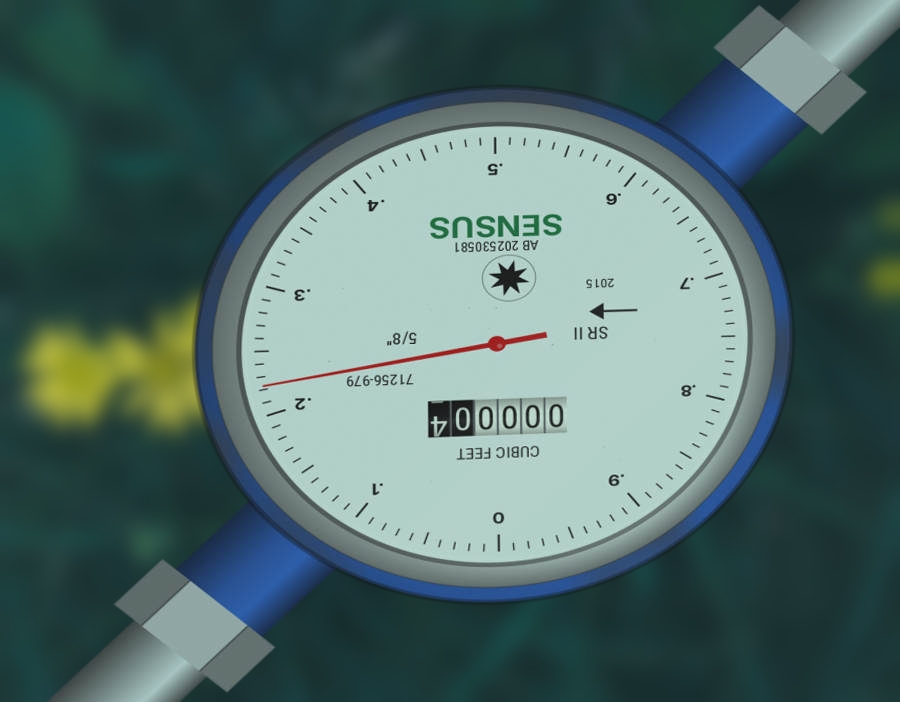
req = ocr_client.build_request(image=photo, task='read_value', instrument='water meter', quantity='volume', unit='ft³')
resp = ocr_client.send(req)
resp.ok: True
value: 4.22 ft³
